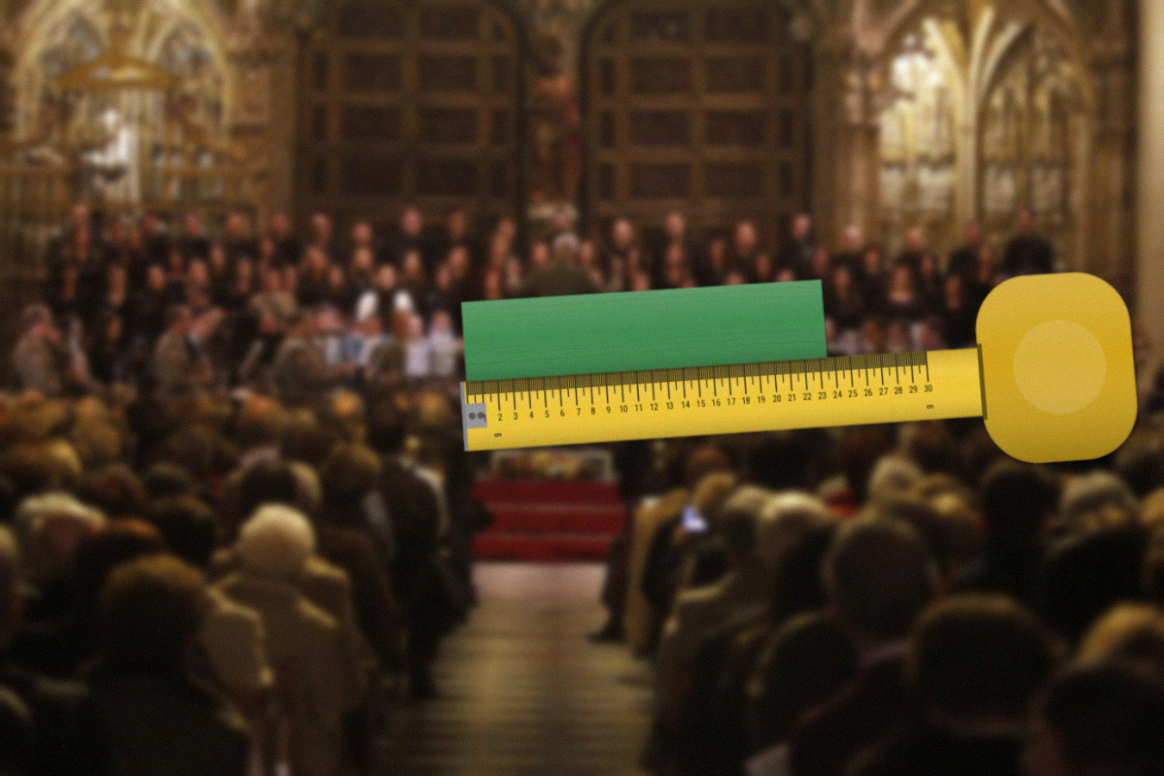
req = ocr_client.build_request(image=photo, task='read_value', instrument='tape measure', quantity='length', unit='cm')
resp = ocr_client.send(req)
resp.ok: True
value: 23.5 cm
